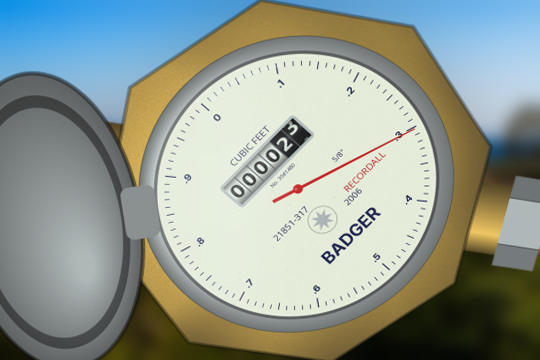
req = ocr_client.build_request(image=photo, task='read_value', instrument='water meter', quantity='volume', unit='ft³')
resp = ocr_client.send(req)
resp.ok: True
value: 23.30 ft³
